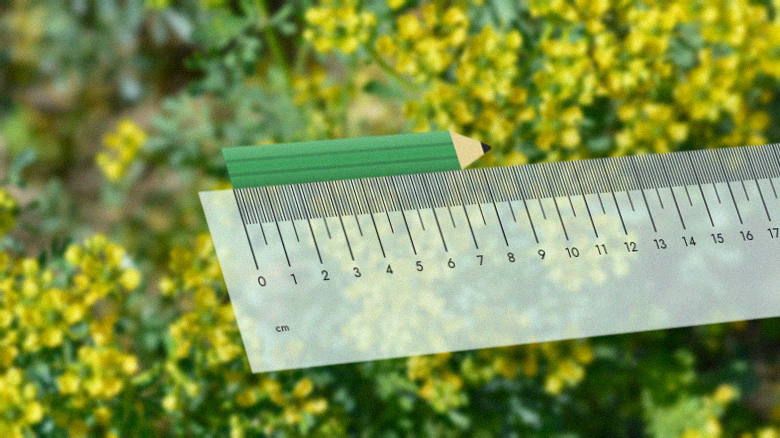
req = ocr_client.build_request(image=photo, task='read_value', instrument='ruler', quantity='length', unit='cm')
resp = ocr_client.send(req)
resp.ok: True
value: 8.5 cm
